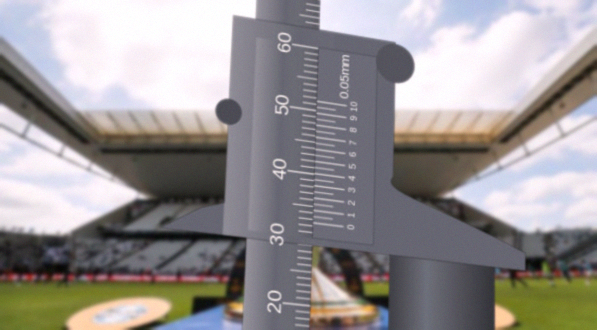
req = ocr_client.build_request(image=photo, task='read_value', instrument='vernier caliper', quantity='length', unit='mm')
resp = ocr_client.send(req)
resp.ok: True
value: 32.5 mm
